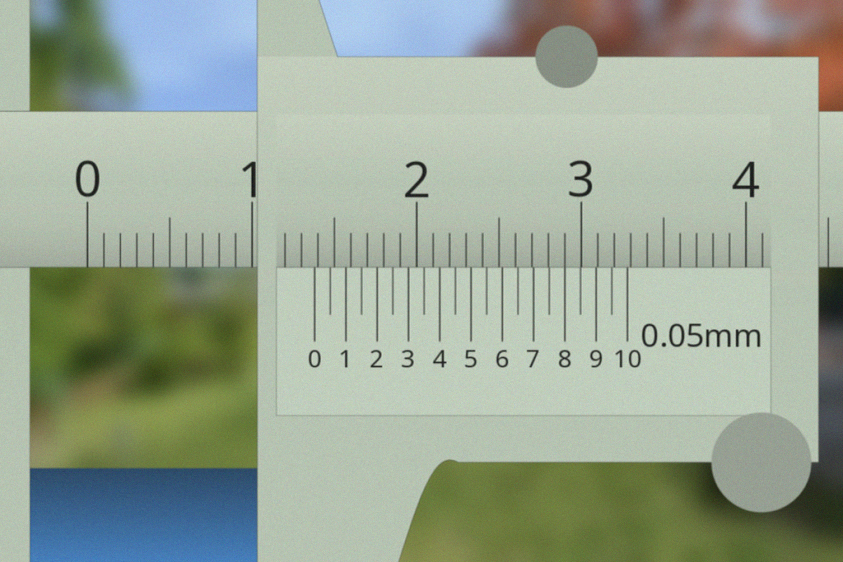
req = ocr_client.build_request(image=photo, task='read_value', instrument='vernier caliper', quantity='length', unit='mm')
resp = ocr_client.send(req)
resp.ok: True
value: 13.8 mm
